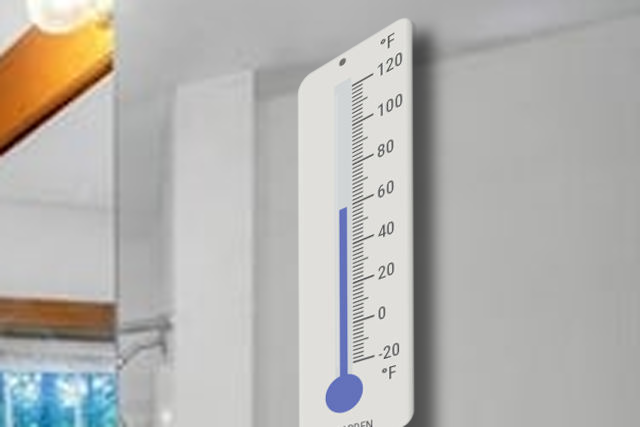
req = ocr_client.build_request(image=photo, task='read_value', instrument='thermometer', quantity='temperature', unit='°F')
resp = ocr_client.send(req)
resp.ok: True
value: 60 °F
